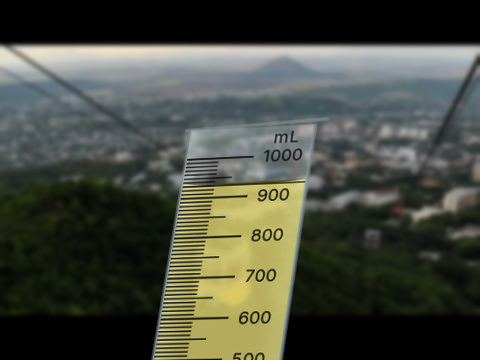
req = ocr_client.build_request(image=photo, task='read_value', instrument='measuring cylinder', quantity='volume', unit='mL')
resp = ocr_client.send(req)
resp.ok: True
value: 930 mL
